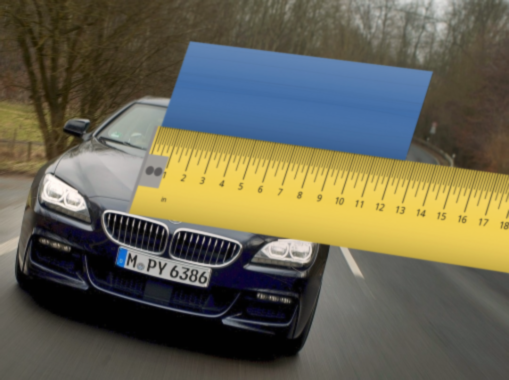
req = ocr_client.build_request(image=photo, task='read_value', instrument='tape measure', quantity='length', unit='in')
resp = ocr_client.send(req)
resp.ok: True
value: 12.5 in
